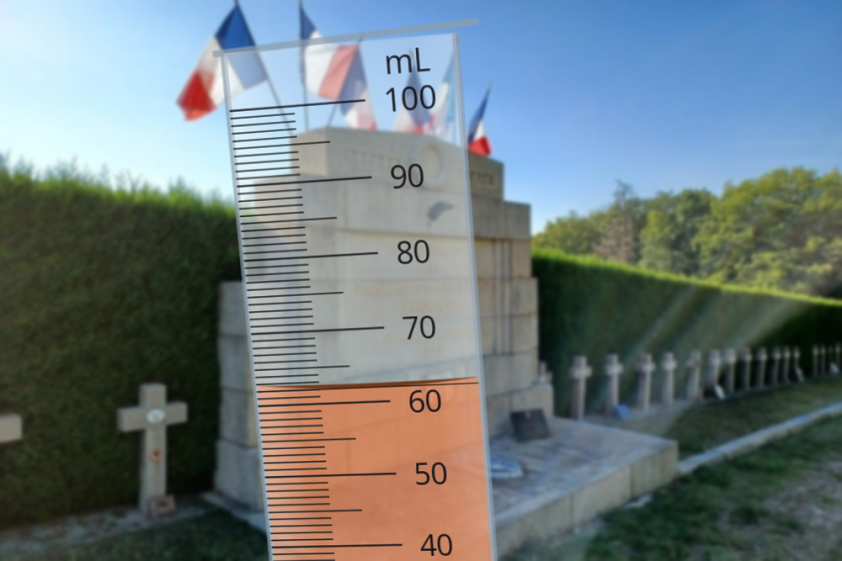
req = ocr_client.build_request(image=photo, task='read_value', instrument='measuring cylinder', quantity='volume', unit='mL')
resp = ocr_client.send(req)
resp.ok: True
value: 62 mL
